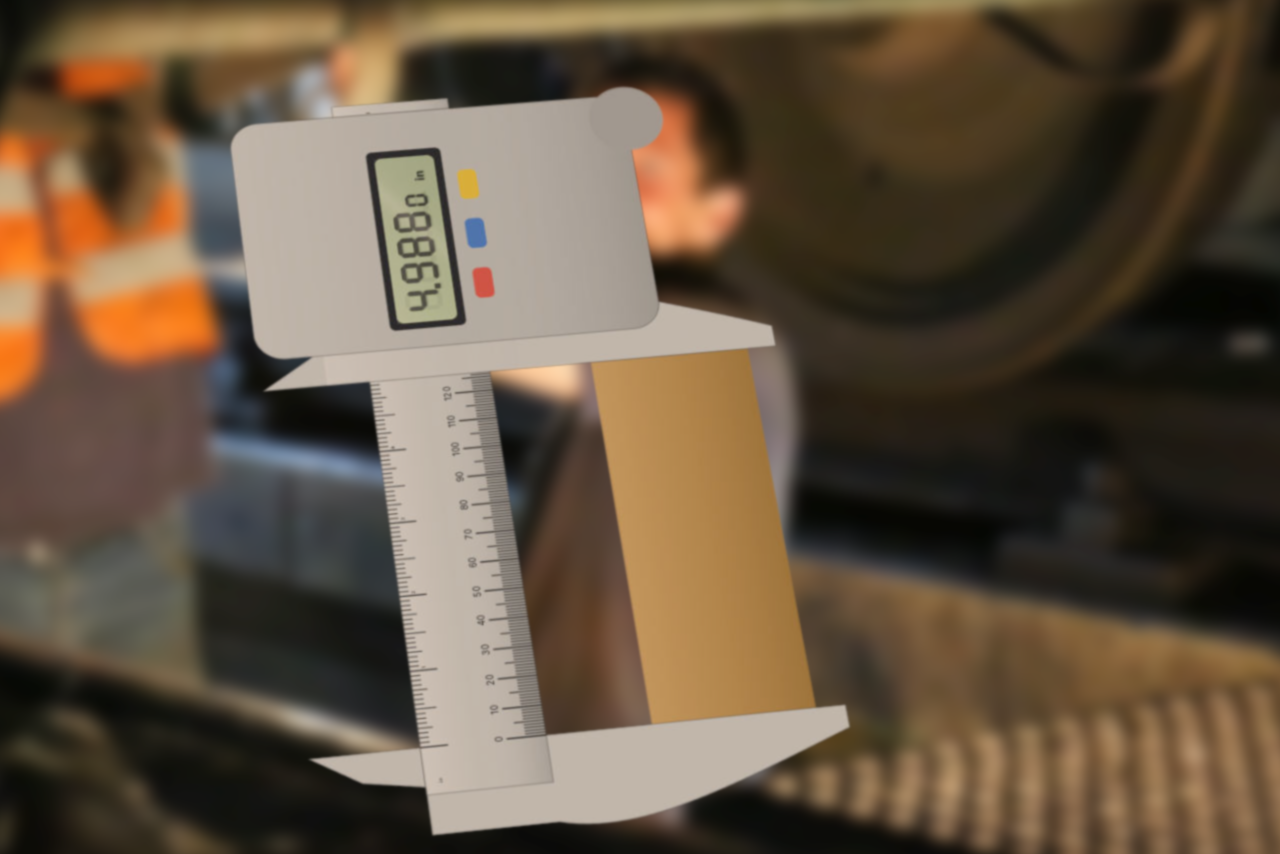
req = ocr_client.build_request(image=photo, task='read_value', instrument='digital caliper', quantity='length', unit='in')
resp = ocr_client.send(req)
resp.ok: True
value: 4.9880 in
